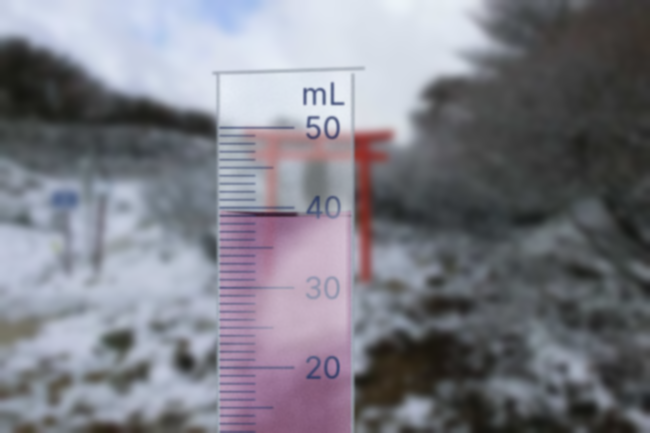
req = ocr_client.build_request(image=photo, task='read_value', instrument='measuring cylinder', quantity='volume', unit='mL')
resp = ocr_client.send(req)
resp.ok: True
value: 39 mL
